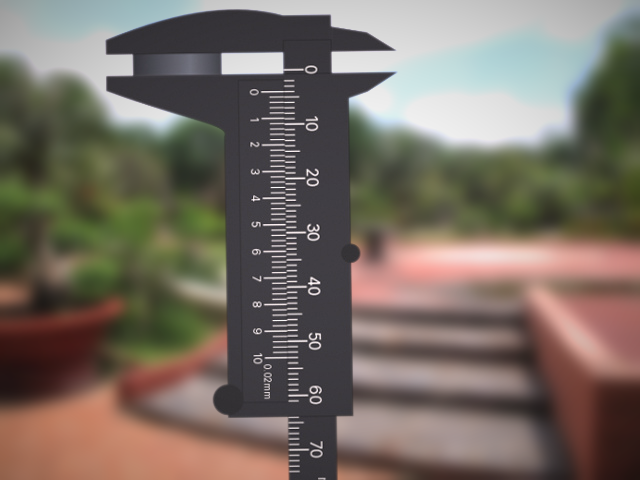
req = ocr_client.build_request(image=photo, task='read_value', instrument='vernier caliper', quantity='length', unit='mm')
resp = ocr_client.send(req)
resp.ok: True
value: 4.0 mm
